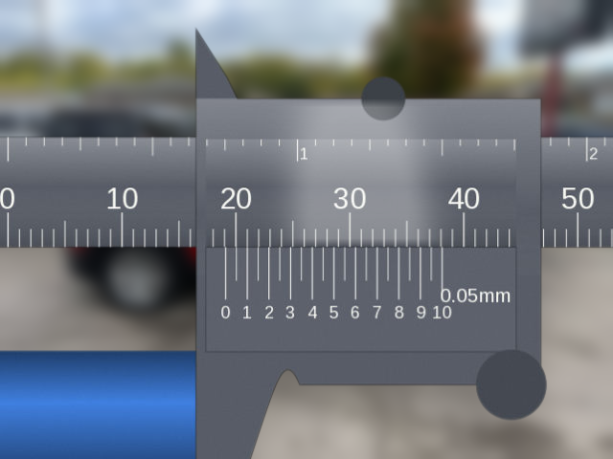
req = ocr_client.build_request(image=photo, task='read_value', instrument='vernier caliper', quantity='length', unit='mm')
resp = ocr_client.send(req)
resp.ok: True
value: 19.1 mm
